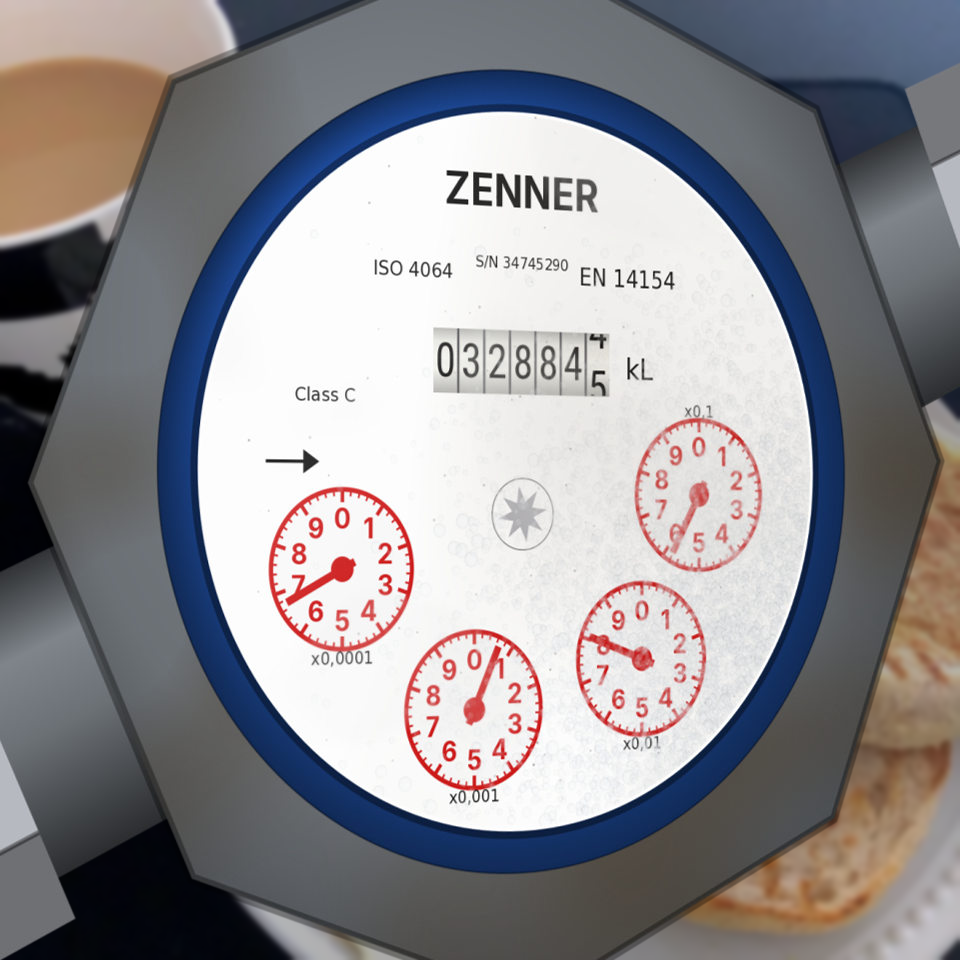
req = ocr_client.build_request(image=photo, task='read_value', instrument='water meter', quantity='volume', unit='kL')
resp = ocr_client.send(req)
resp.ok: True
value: 328844.5806 kL
